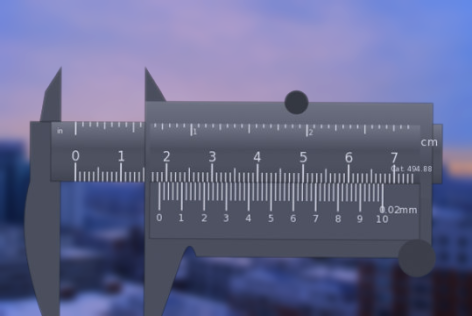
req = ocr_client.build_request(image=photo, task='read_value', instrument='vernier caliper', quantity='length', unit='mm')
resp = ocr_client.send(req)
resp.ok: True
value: 18.5 mm
